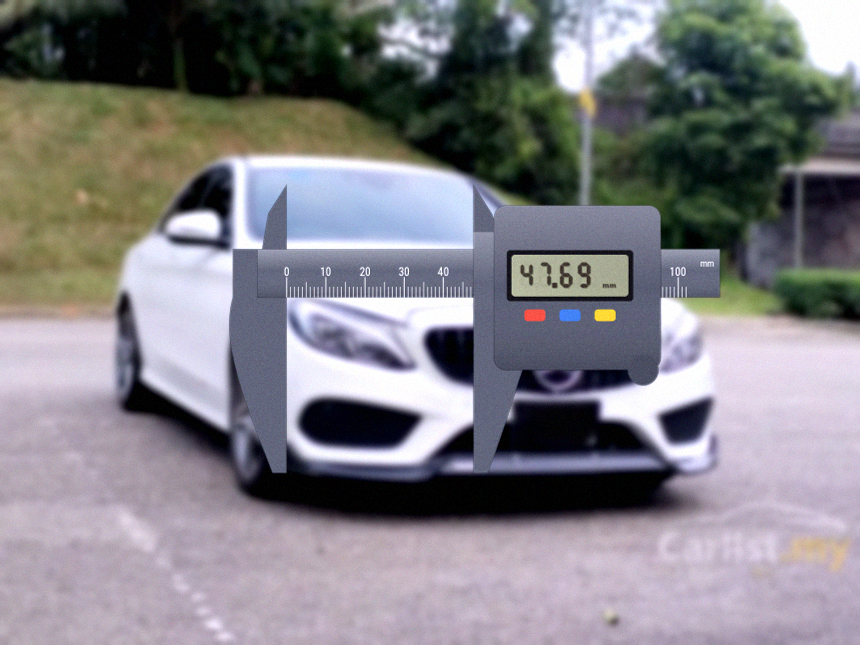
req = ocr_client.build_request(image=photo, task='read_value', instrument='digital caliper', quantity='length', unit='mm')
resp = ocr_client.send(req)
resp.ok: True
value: 47.69 mm
